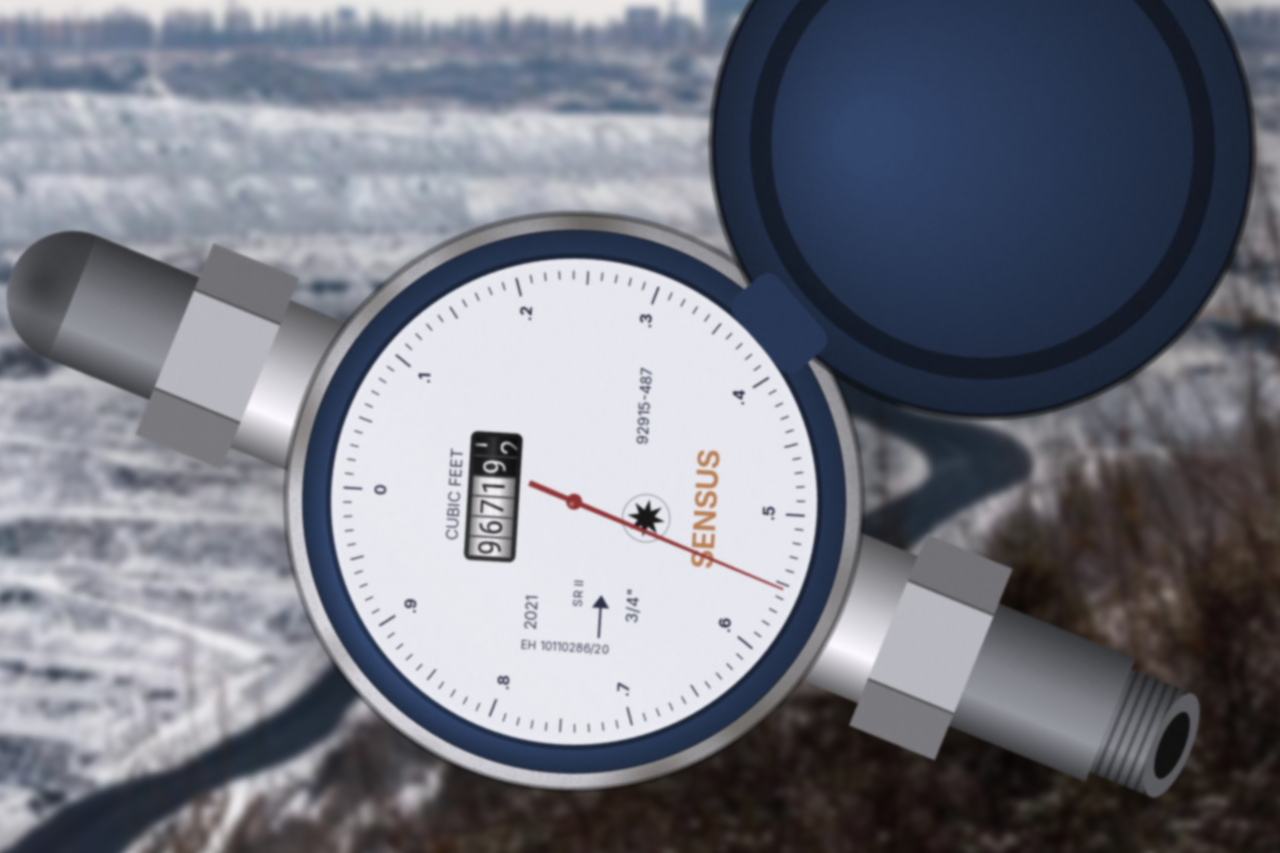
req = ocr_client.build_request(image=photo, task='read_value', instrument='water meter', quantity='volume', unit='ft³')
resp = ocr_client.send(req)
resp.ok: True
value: 967191.55 ft³
